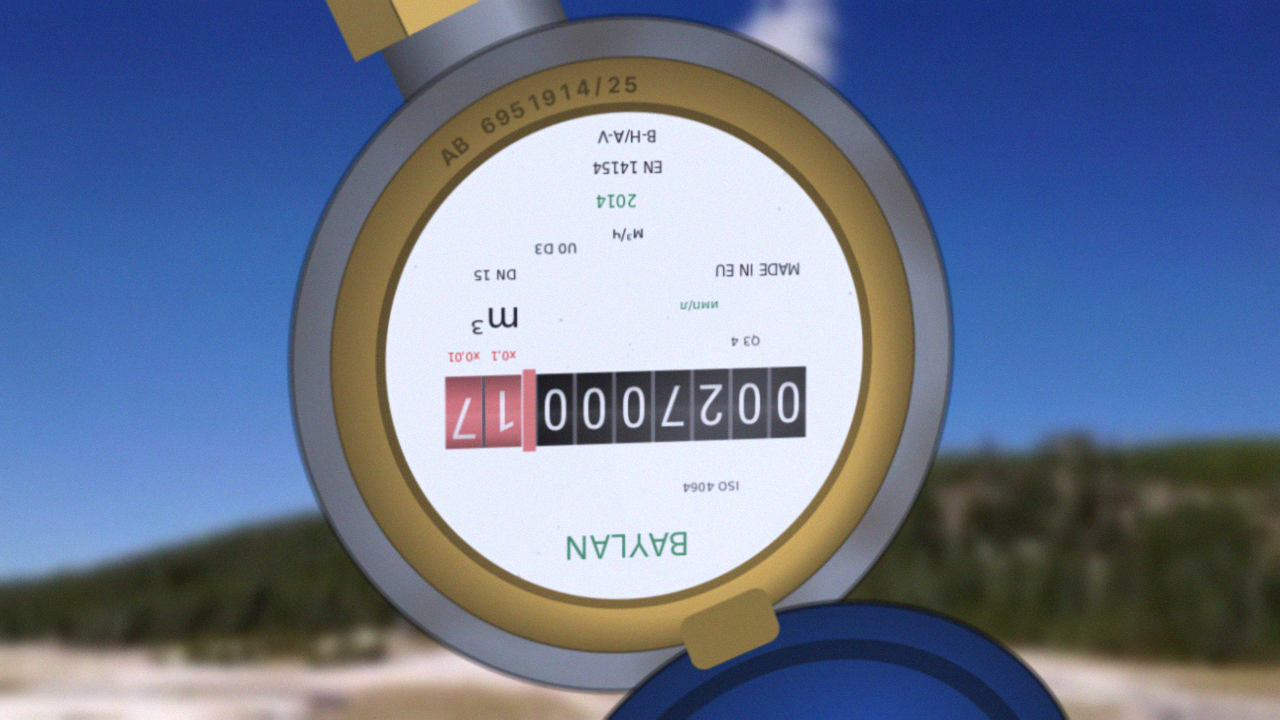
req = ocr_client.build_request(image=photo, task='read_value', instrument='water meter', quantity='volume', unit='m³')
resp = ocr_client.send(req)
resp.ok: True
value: 27000.17 m³
